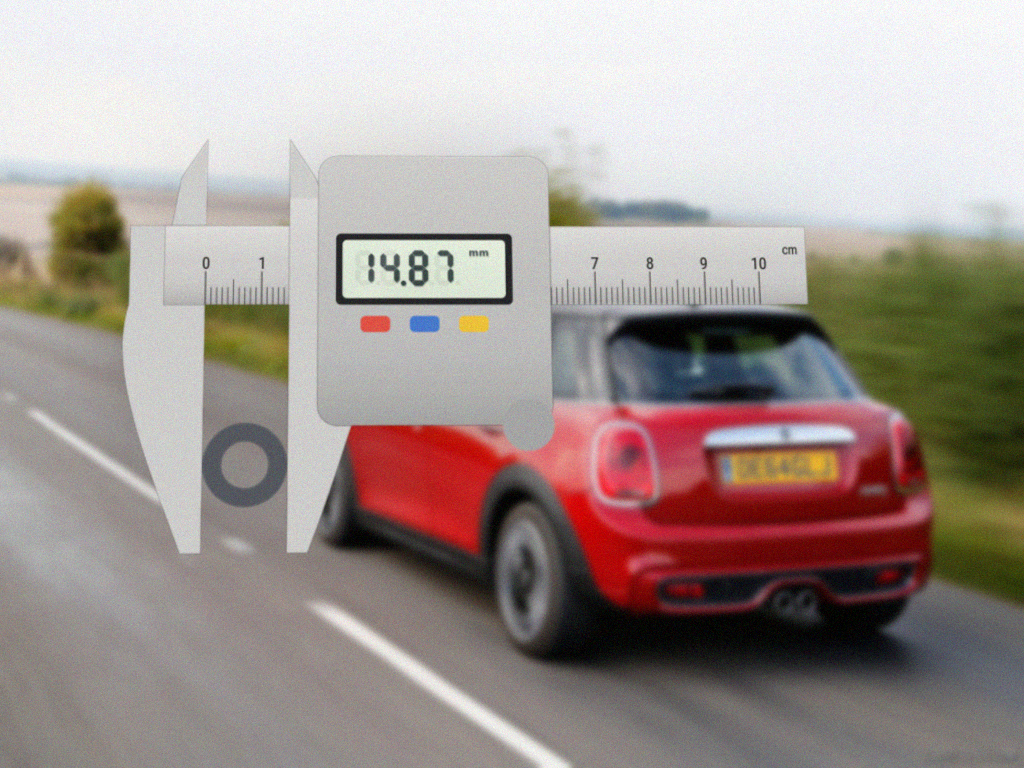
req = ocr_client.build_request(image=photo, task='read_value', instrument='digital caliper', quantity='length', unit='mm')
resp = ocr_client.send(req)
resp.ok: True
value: 14.87 mm
